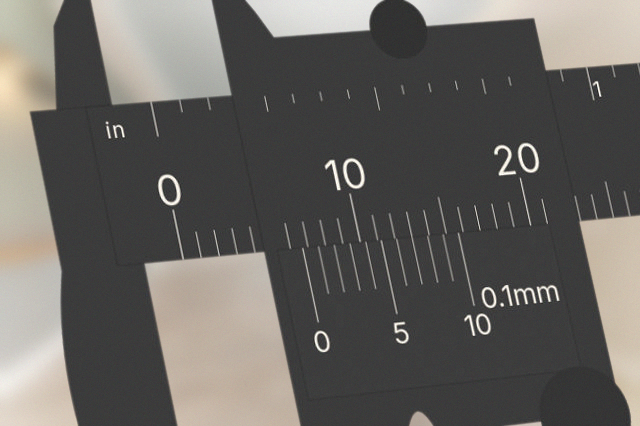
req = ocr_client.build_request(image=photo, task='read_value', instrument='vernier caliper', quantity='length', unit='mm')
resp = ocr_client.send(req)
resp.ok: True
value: 6.7 mm
